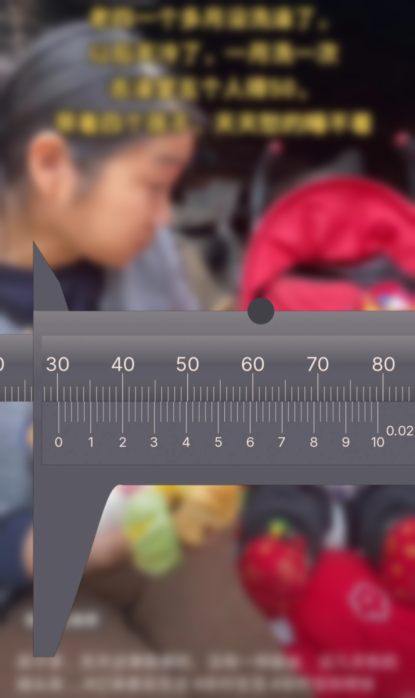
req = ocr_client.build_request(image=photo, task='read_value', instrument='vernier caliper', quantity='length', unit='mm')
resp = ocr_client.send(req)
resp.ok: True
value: 30.2 mm
